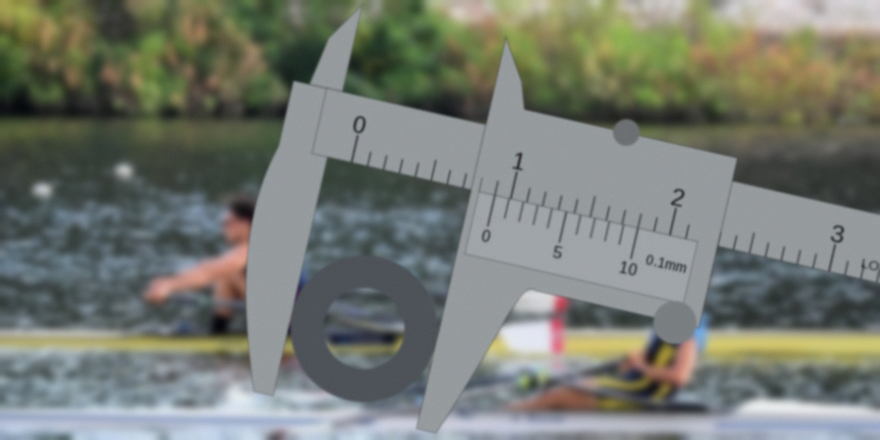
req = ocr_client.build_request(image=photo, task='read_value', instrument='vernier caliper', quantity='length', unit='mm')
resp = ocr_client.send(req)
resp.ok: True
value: 9.0 mm
